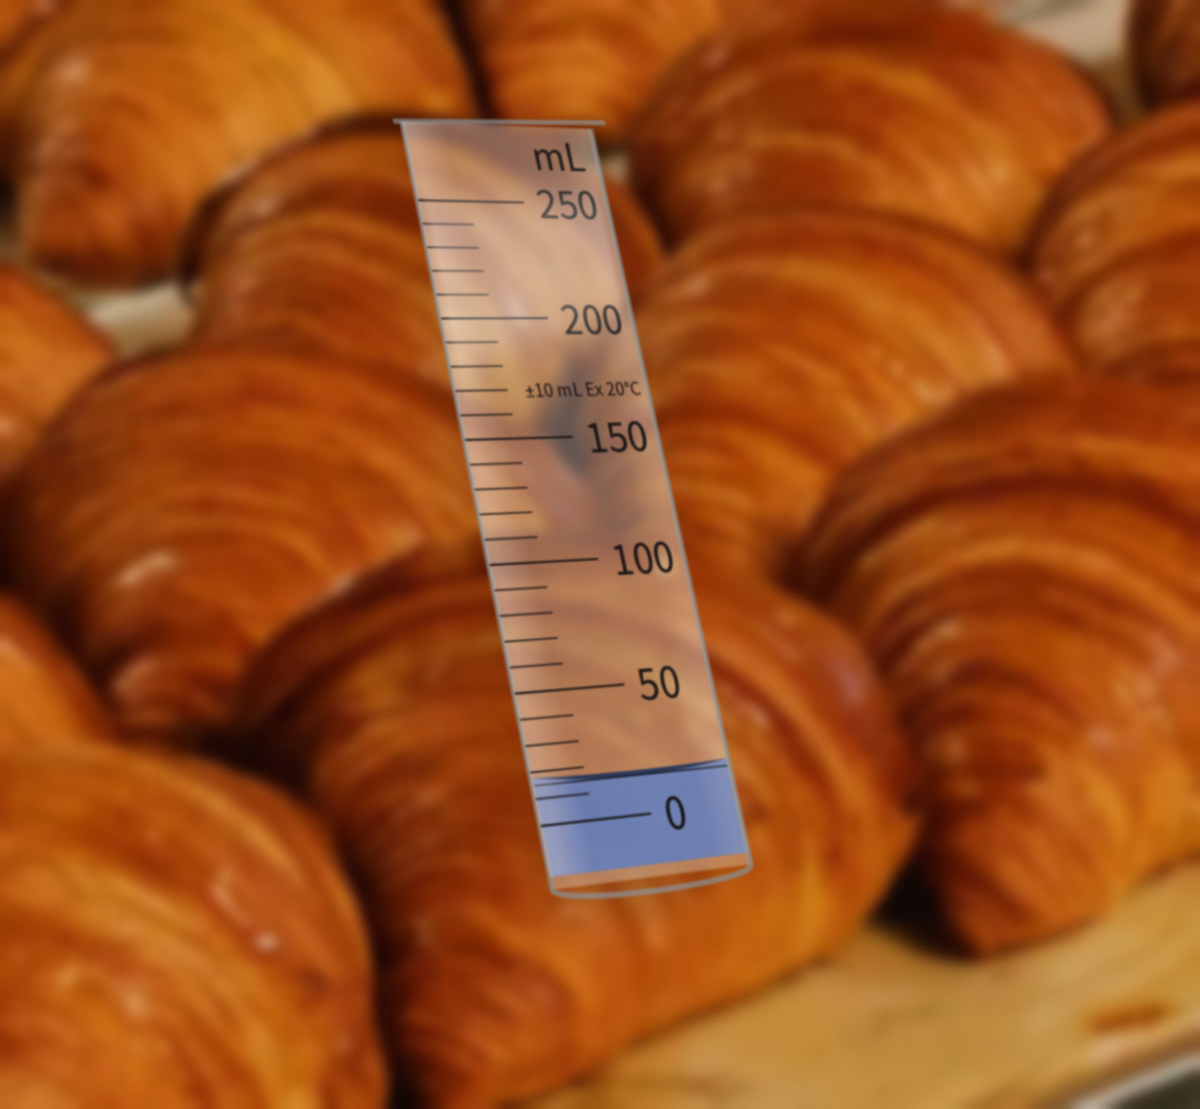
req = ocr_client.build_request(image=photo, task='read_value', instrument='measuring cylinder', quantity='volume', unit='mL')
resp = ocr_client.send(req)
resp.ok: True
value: 15 mL
